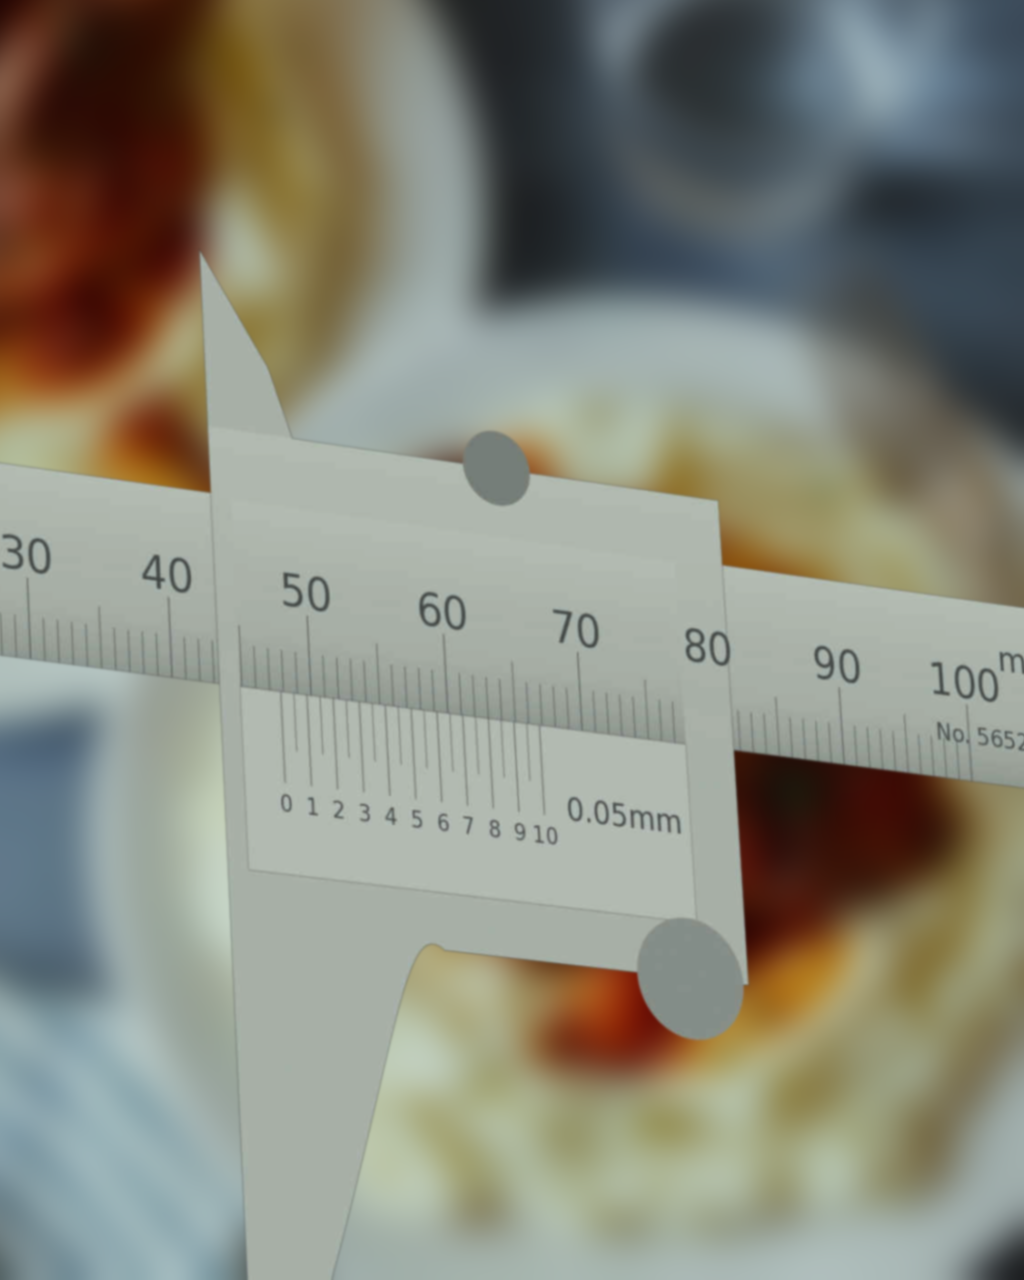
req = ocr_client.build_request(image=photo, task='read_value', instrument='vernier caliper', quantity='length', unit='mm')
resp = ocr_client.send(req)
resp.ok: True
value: 47.8 mm
